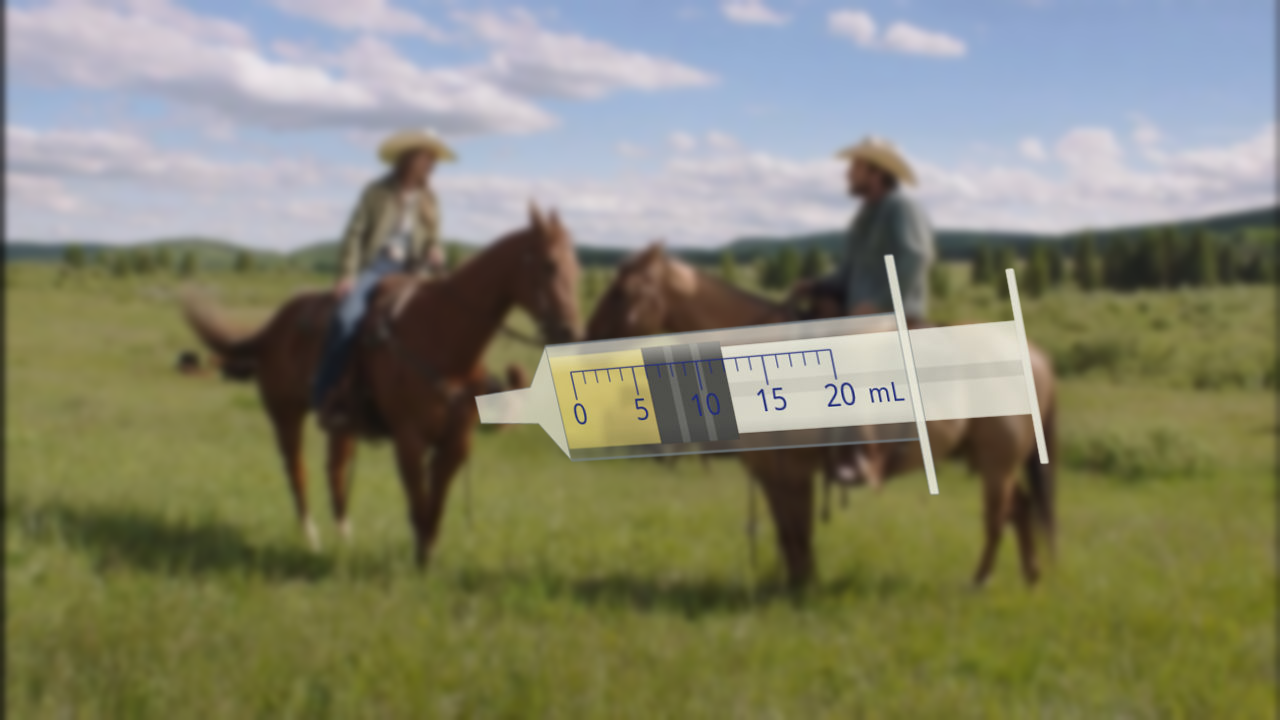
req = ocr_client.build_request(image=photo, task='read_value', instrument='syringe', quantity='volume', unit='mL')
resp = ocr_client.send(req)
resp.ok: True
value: 6 mL
